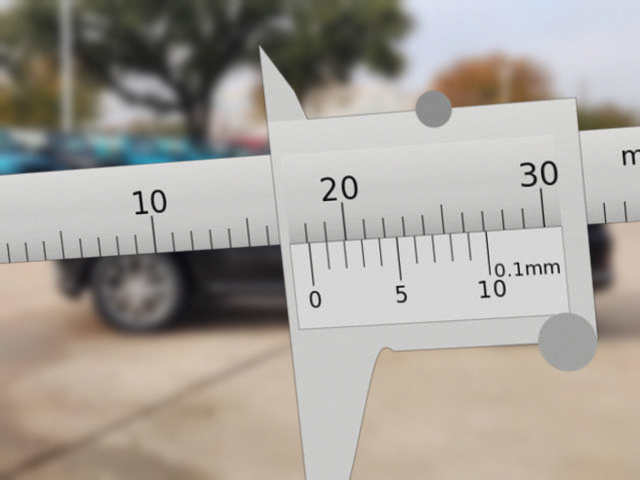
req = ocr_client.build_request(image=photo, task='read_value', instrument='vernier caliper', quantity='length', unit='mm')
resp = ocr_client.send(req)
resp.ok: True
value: 18.1 mm
